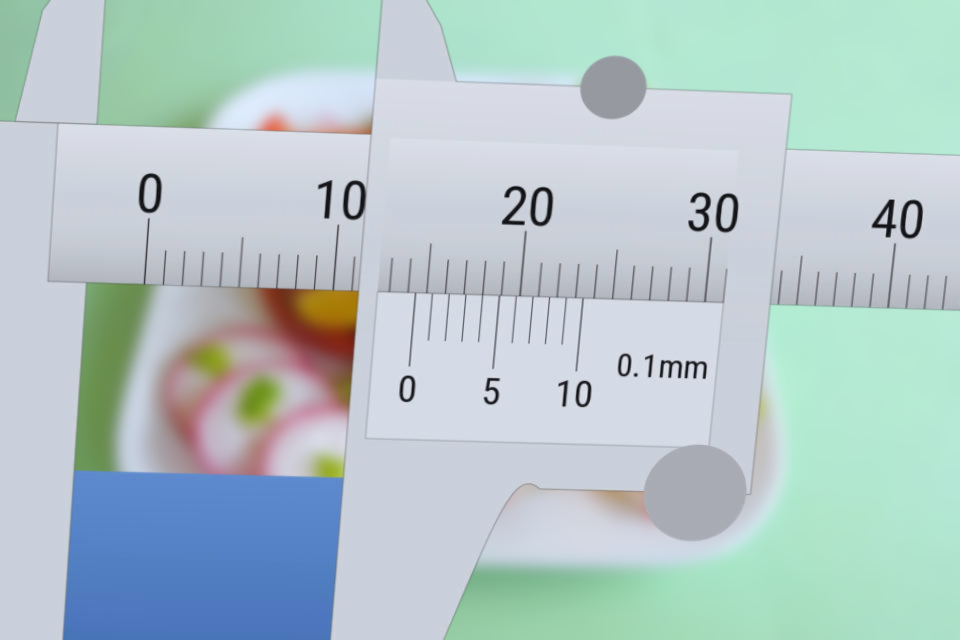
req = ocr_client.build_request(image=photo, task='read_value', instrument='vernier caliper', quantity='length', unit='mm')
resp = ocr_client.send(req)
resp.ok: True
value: 14.4 mm
